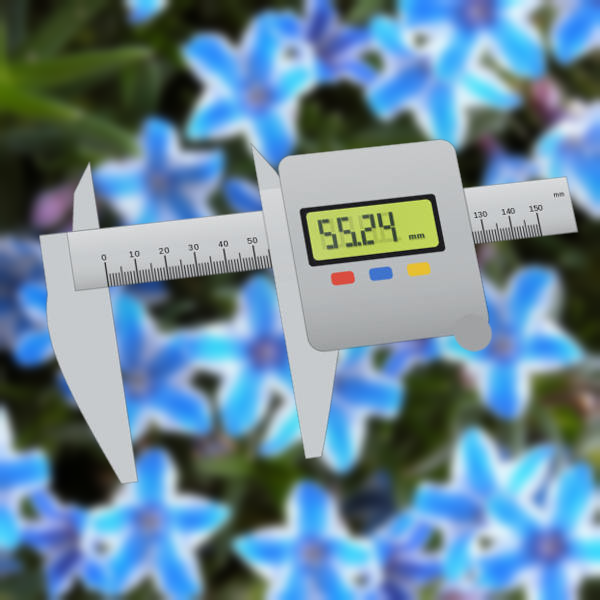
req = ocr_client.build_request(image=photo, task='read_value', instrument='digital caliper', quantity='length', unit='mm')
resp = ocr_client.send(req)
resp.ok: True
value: 55.24 mm
